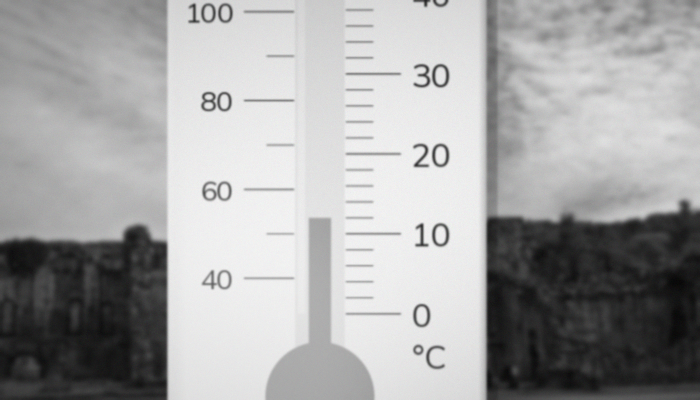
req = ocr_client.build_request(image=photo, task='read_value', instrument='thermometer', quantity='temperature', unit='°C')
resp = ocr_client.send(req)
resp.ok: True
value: 12 °C
